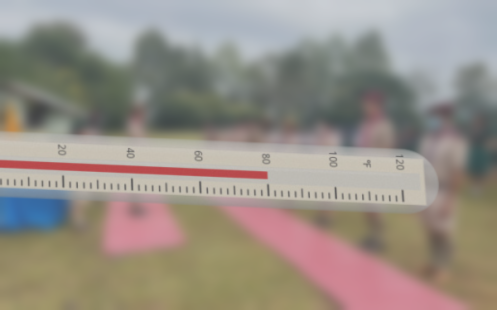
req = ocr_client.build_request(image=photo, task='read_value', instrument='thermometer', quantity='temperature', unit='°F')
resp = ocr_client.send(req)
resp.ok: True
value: 80 °F
